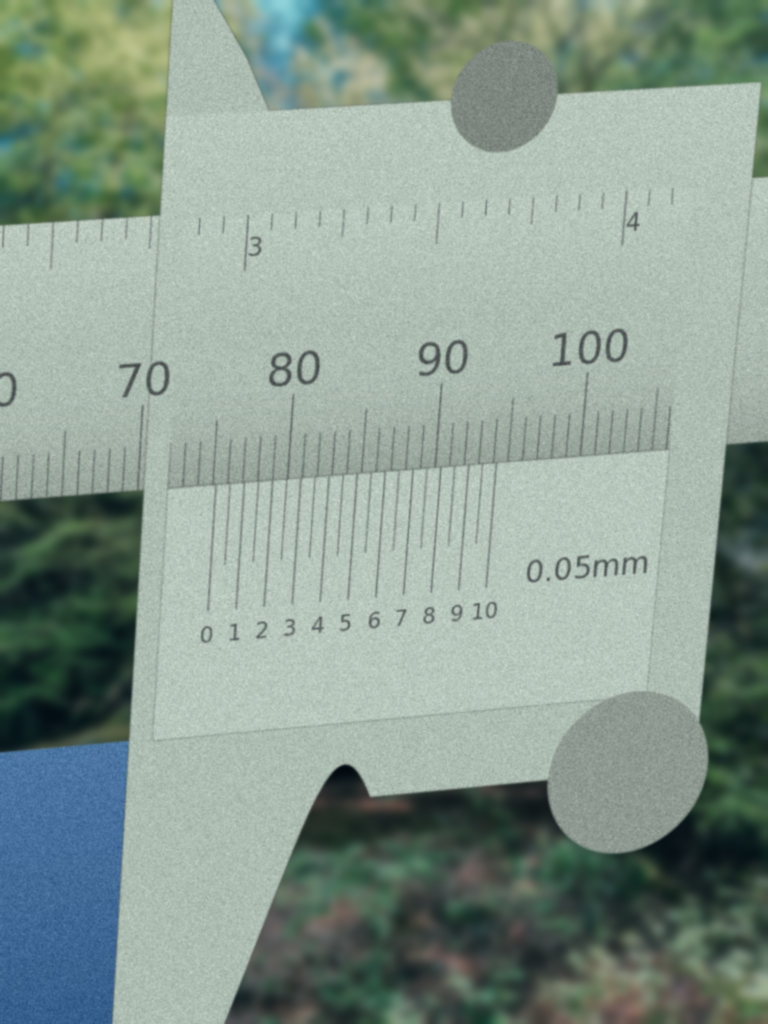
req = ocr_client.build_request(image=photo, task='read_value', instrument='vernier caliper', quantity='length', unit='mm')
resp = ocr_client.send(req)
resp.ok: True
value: 75.2 mm
